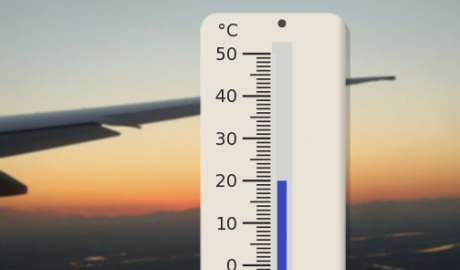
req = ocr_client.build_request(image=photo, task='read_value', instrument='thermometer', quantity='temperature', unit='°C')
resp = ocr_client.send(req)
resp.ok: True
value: 20 °C
